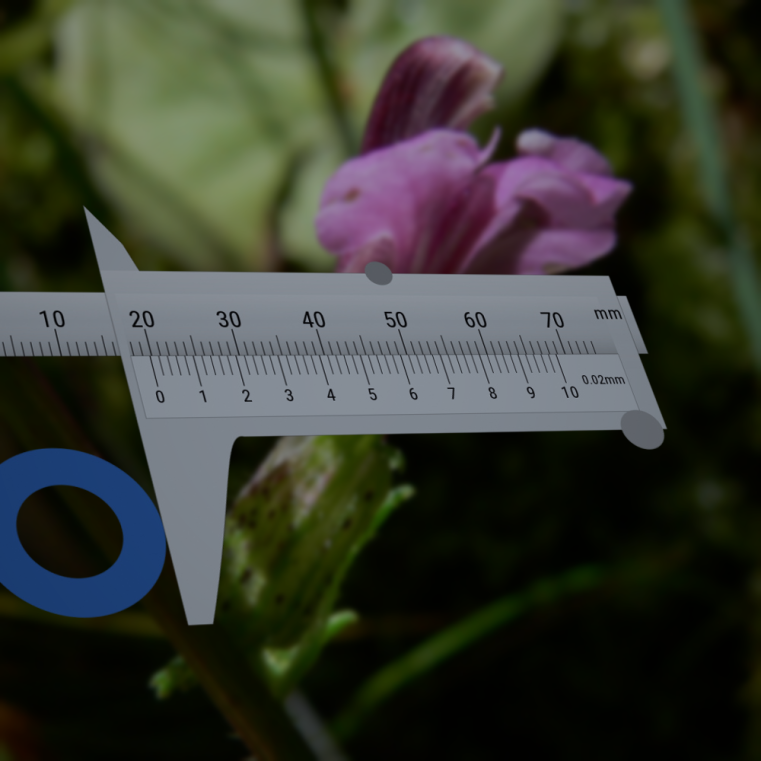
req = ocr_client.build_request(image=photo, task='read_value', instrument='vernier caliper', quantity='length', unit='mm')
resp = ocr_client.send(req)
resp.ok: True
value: 19.8 mm
